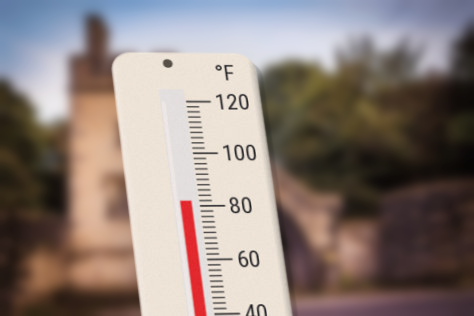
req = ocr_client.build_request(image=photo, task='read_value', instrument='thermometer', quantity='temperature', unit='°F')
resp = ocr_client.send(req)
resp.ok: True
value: 82 °F
